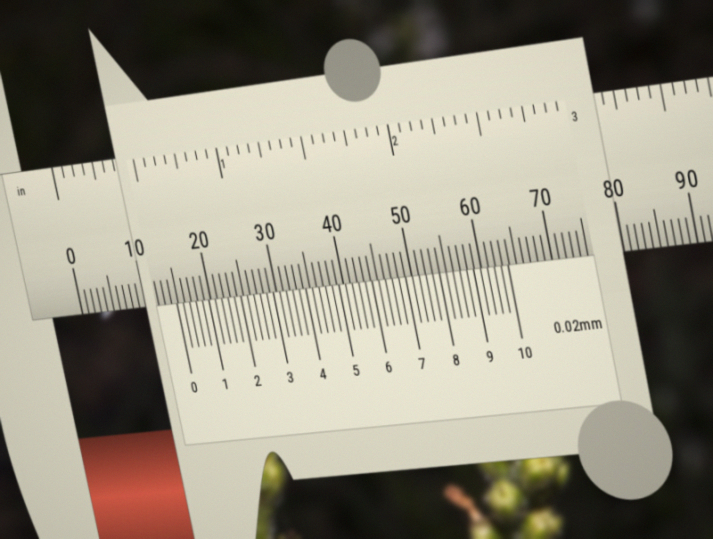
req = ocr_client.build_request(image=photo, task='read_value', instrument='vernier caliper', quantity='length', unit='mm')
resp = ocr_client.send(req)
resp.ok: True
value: 14.8 mm
